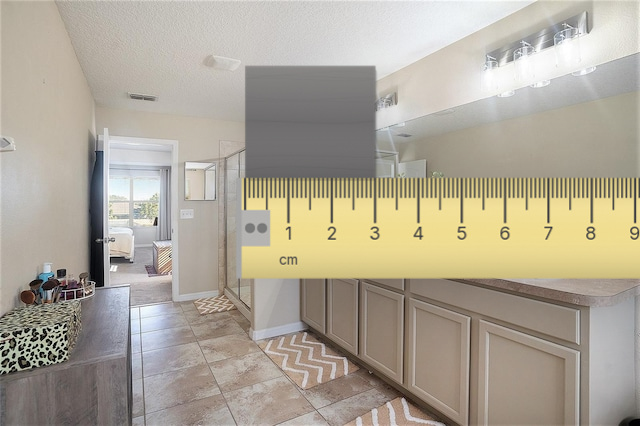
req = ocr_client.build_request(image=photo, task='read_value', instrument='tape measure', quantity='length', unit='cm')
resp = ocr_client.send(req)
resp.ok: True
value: 3 cm
